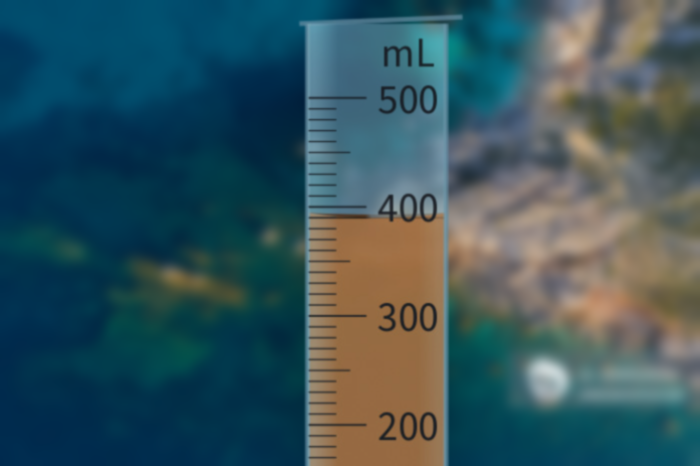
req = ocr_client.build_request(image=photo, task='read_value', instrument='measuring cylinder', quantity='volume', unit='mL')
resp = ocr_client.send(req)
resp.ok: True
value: 390 mL
